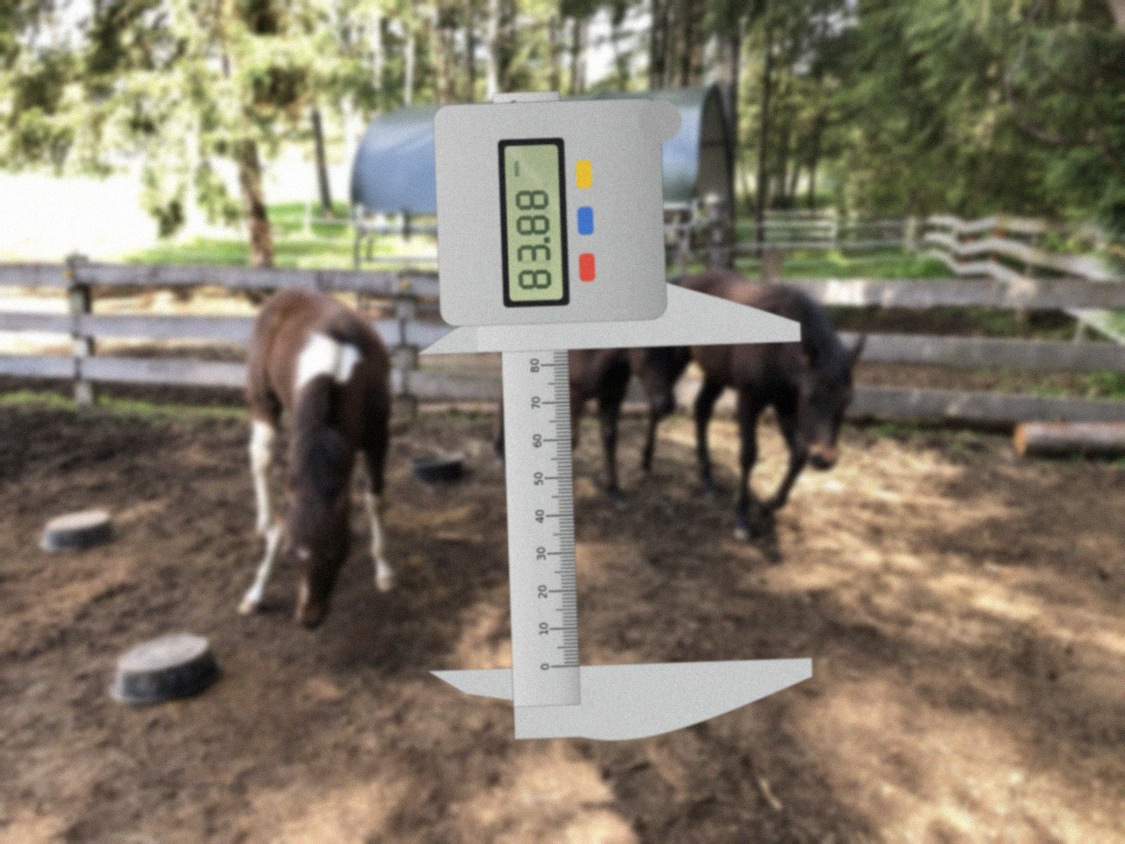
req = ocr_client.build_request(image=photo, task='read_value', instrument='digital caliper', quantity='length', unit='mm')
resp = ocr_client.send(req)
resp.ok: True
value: 83.88 mm
